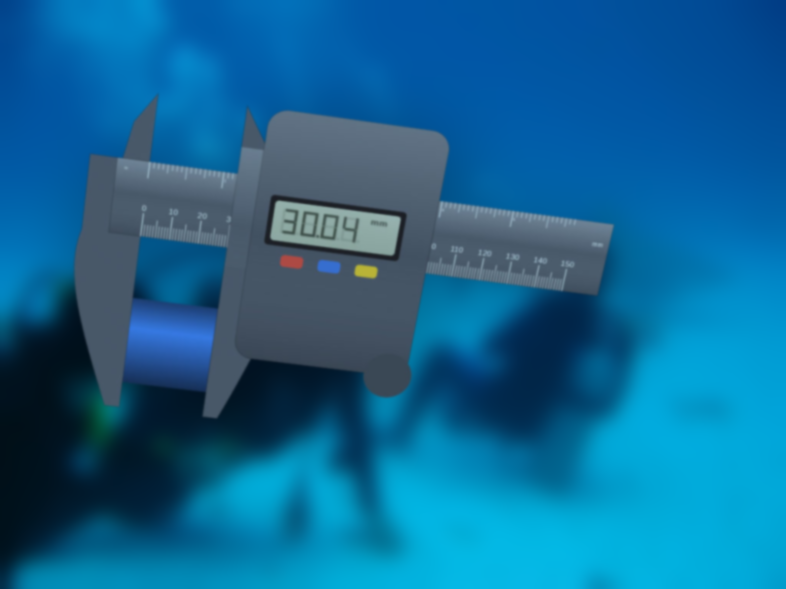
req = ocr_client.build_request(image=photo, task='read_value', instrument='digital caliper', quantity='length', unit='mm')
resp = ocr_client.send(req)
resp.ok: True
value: 30.04 mm
